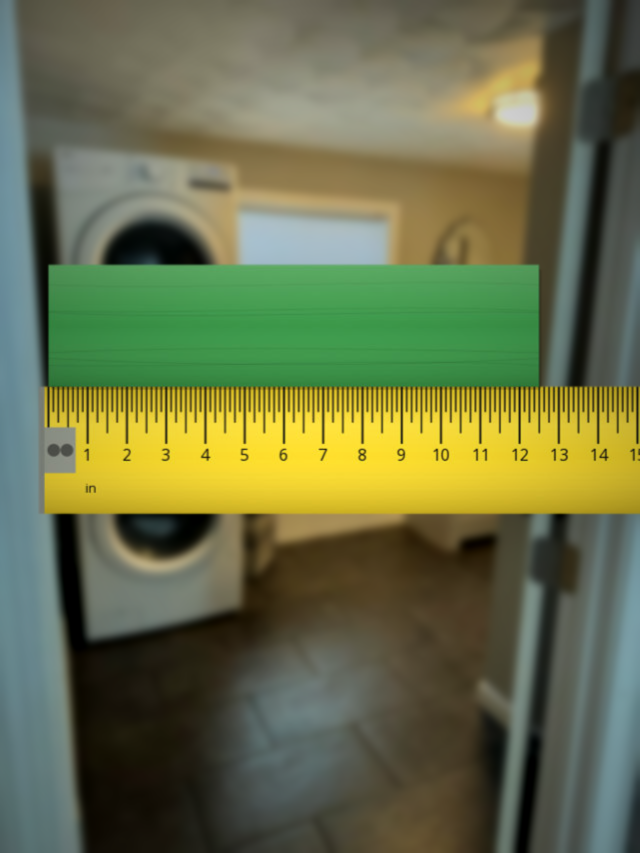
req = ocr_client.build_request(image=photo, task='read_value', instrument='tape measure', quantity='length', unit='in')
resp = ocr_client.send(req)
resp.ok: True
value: 12.5 in
